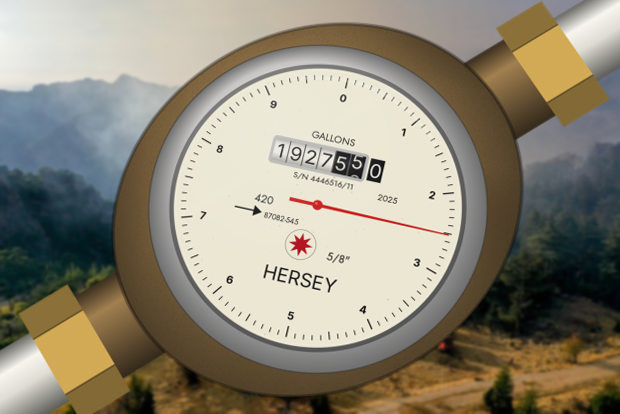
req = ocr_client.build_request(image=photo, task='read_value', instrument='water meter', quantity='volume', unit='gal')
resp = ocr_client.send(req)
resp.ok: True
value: 1927552.5 gal
